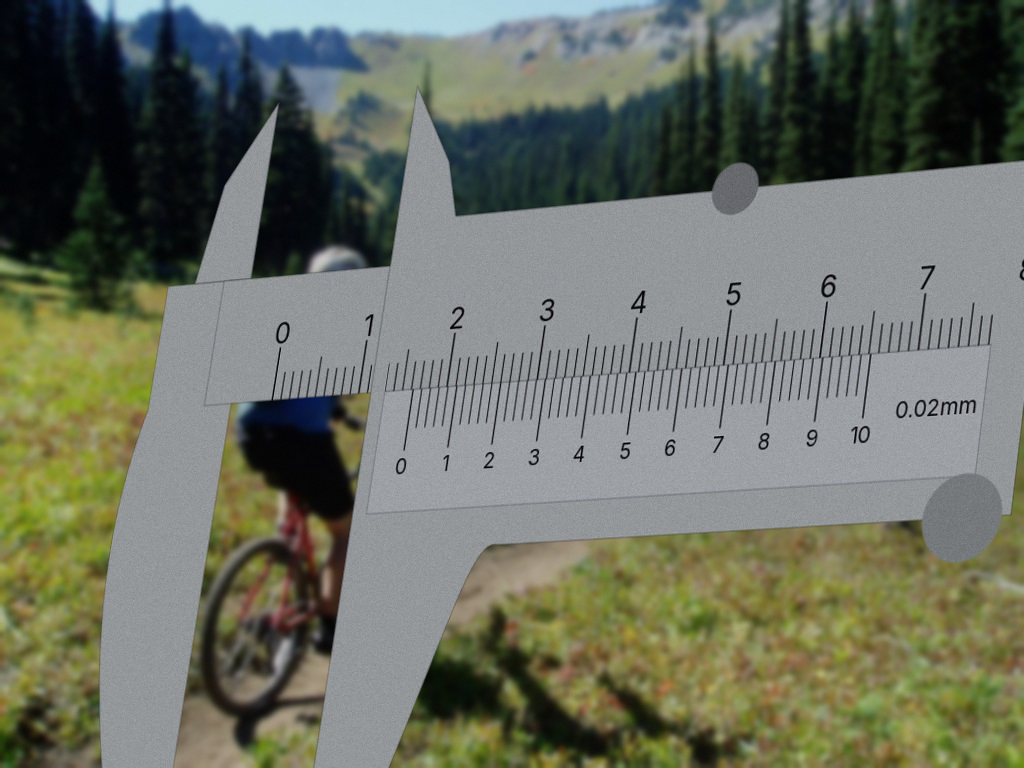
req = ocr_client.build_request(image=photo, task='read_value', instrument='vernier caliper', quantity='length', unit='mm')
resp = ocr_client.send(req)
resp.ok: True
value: 16.2 mm
